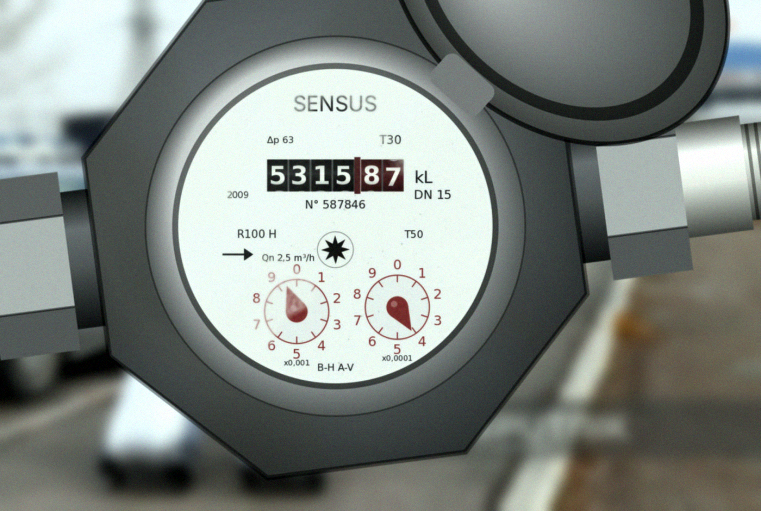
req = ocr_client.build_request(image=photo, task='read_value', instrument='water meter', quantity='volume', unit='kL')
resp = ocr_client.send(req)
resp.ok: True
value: 5315.8694 kL
